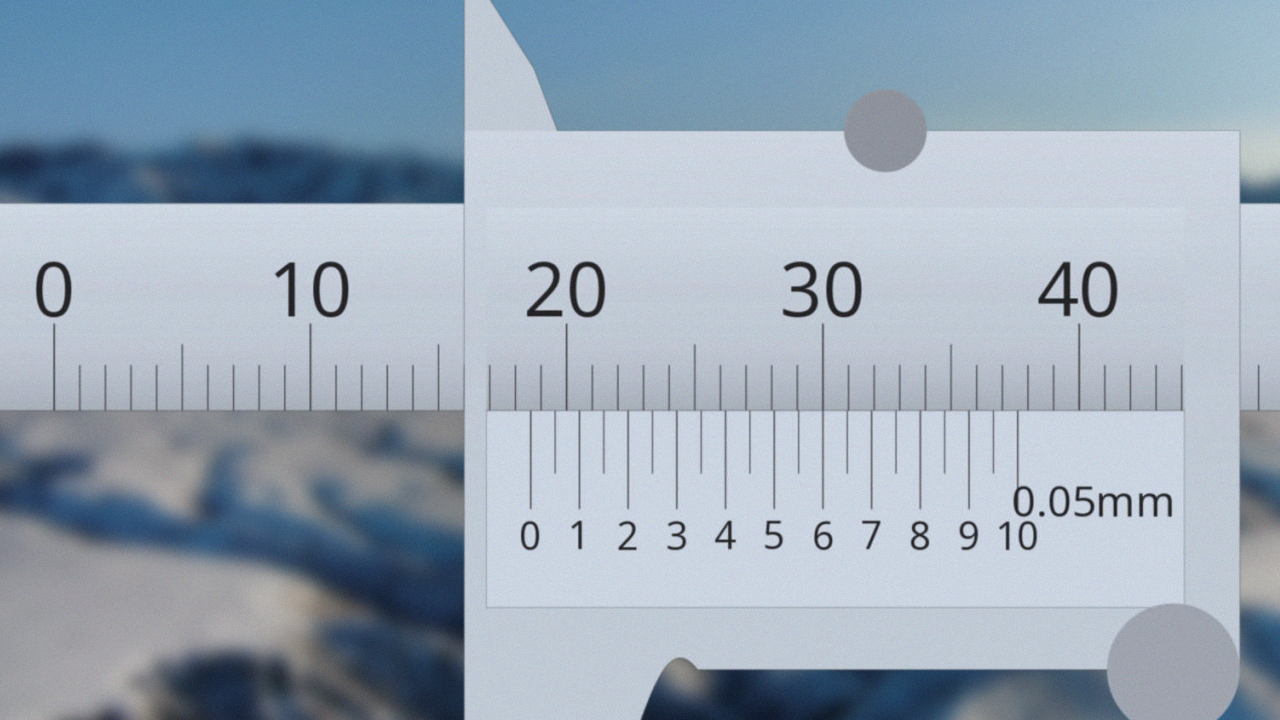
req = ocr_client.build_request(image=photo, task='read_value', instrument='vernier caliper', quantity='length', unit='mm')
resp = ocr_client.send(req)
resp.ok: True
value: 18.6 mm
